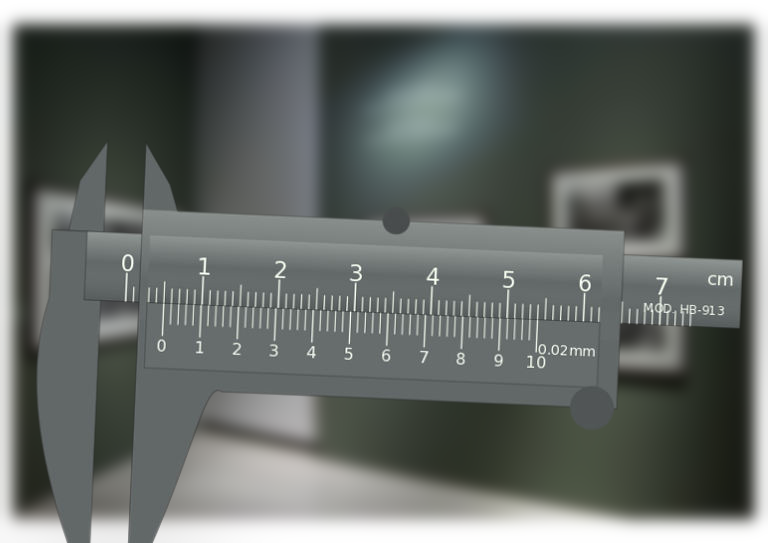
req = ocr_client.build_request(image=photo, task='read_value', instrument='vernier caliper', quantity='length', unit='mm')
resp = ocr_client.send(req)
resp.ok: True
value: 5.0 mm
